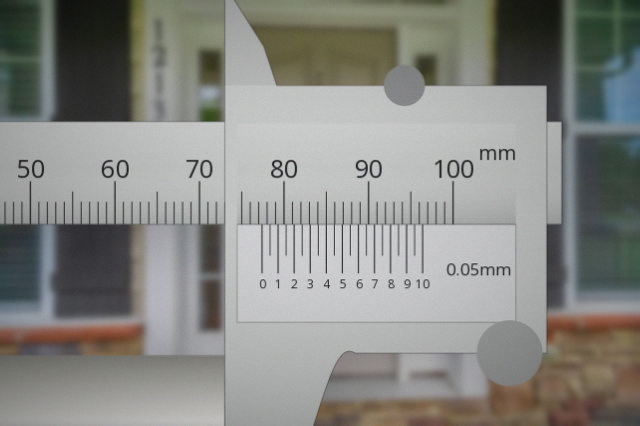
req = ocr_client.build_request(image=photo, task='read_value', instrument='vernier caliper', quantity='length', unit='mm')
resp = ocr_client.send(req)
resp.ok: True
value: 77.4 mm
